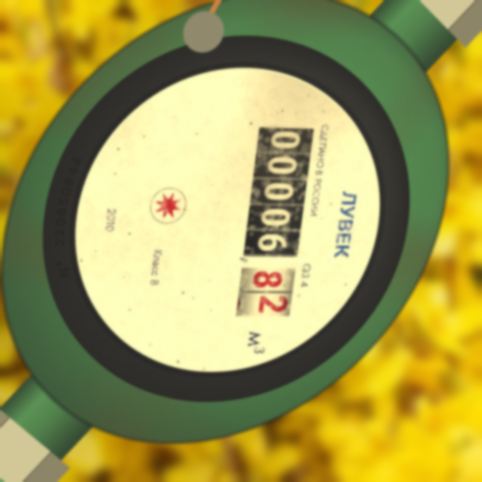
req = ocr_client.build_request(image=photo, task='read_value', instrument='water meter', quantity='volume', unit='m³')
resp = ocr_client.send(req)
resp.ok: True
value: 6.82 m³
